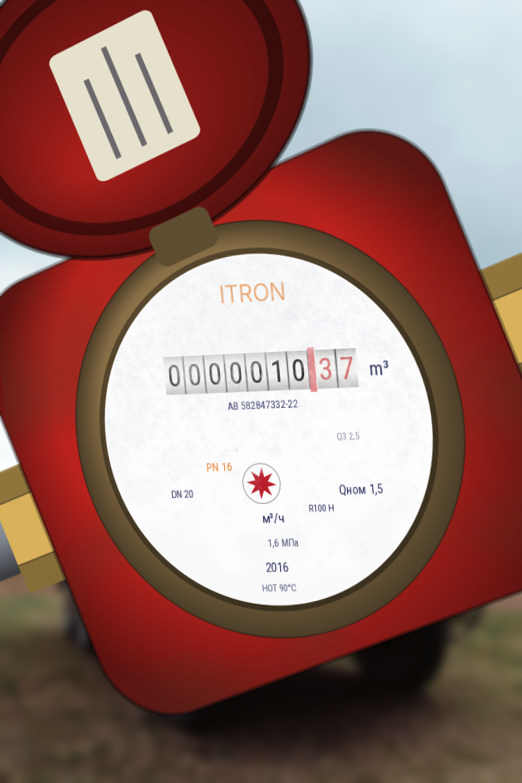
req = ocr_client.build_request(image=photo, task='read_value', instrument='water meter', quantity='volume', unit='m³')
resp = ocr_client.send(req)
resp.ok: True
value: 10.37 m³
